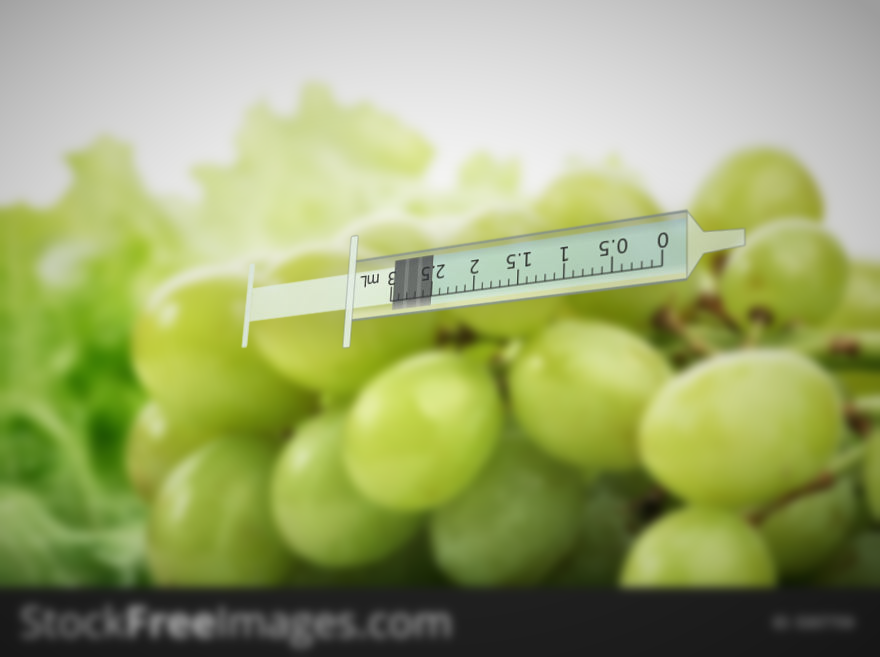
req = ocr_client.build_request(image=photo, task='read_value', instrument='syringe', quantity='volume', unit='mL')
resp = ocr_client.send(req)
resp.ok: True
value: 2.5 mL
